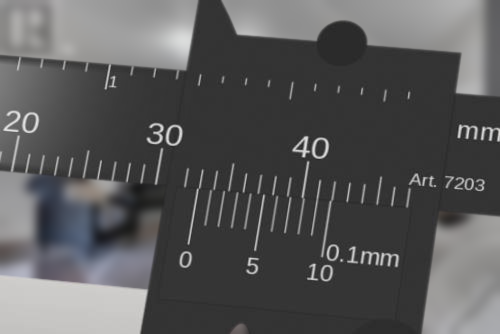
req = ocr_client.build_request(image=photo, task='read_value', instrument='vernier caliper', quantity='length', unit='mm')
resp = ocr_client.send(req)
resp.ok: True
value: 32.9 mm
